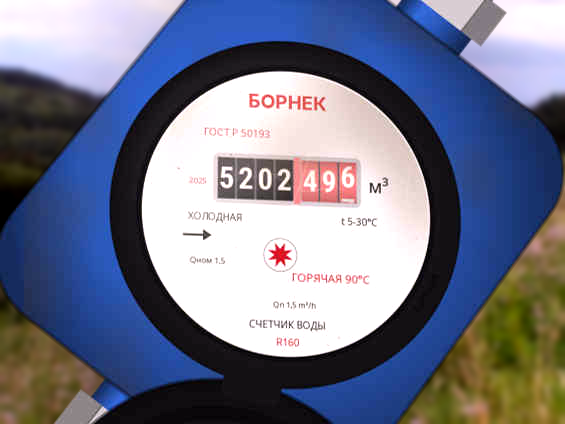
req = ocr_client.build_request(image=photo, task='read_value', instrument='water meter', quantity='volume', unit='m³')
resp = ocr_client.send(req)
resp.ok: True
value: 5202.496 m³
